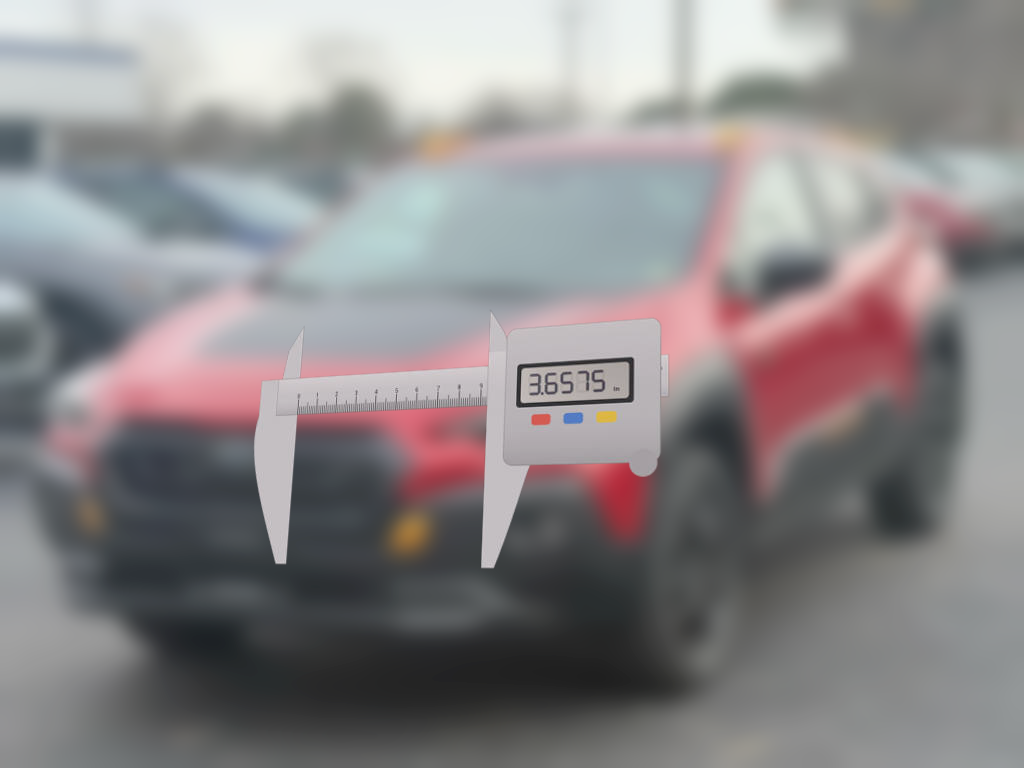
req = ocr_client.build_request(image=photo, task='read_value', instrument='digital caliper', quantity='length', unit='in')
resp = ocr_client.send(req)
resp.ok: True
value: 3.6575 in
